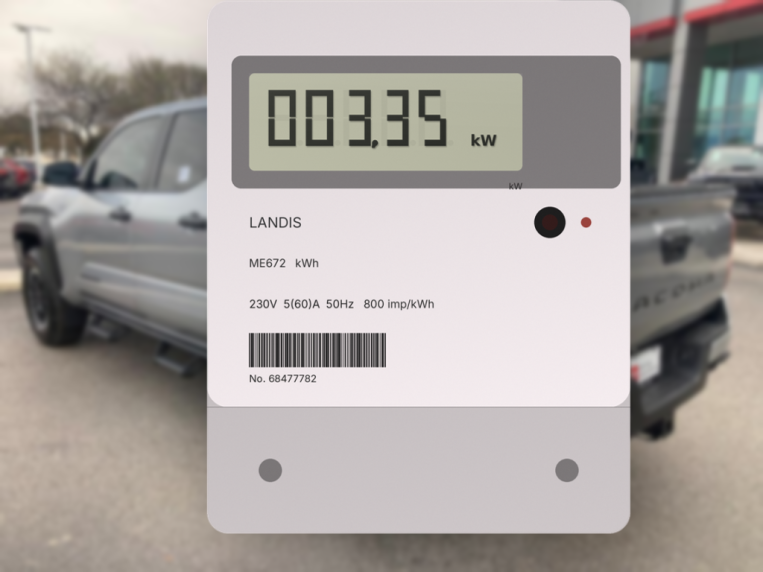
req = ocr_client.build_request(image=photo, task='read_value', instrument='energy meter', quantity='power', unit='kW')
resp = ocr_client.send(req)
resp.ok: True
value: 3.35 kW
